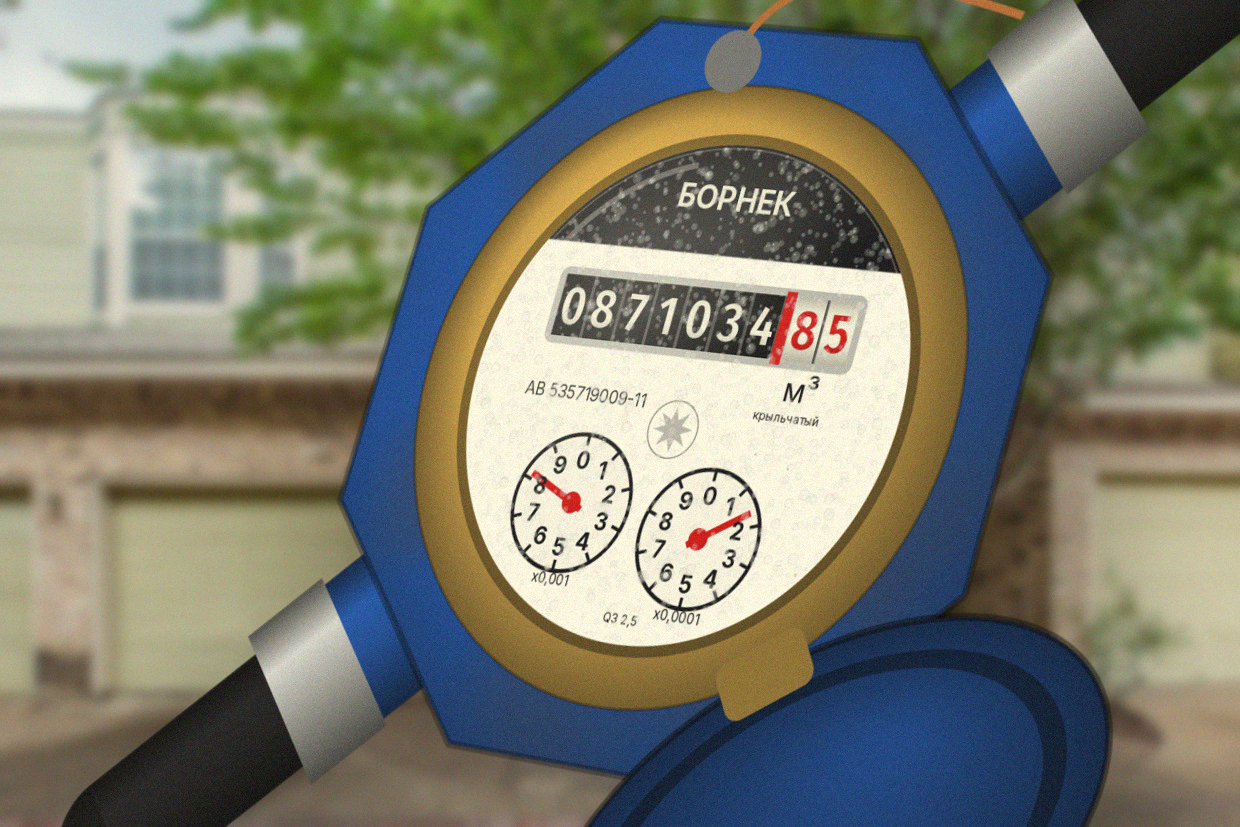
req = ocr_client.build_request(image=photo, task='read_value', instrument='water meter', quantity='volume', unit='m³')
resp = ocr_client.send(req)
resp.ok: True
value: 871034.8581 m³
